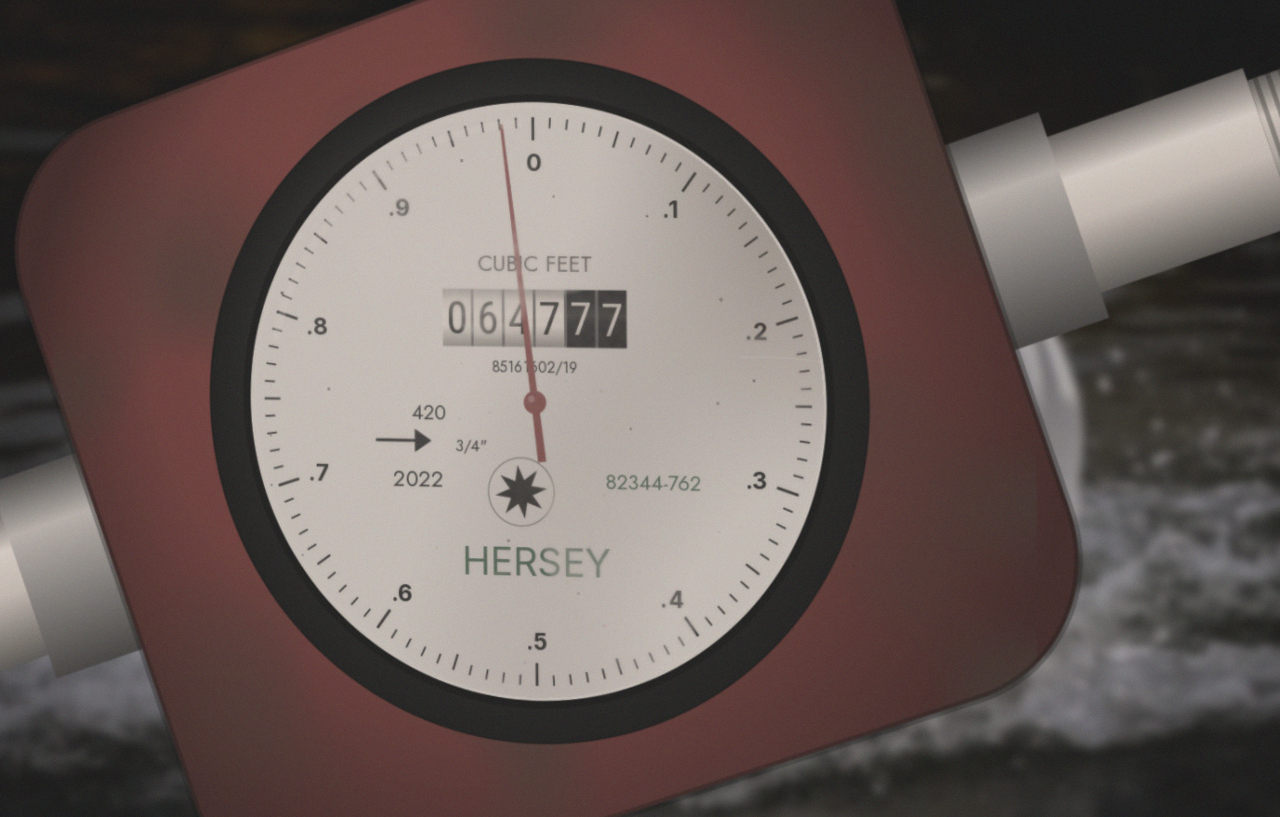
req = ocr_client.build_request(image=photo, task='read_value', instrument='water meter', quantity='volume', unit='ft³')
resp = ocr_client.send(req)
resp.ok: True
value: 64776.98 ft³
